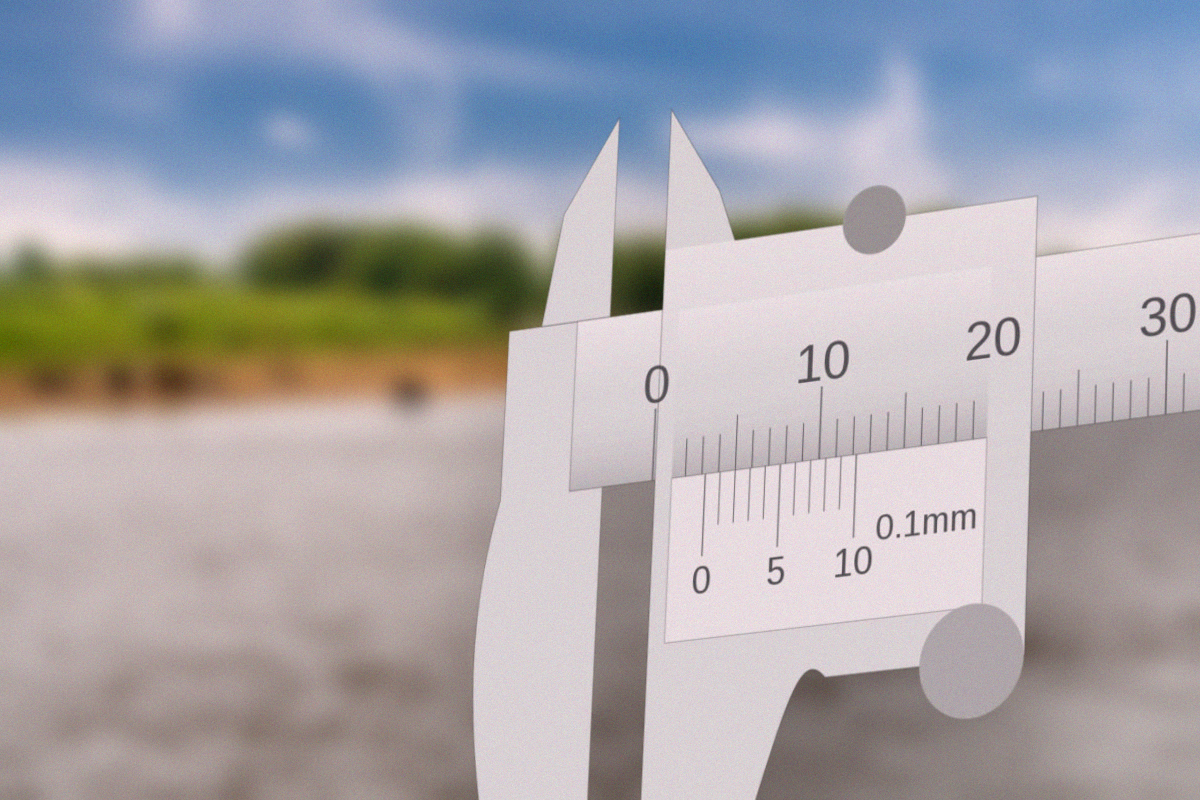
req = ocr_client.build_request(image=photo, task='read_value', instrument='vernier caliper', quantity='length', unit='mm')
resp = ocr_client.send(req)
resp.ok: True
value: 3.2 mm
